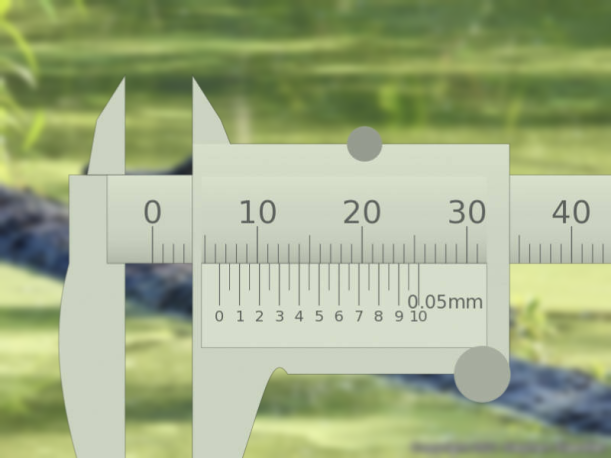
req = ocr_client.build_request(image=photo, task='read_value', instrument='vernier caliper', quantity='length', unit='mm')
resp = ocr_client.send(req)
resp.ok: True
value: 6.4 mm
